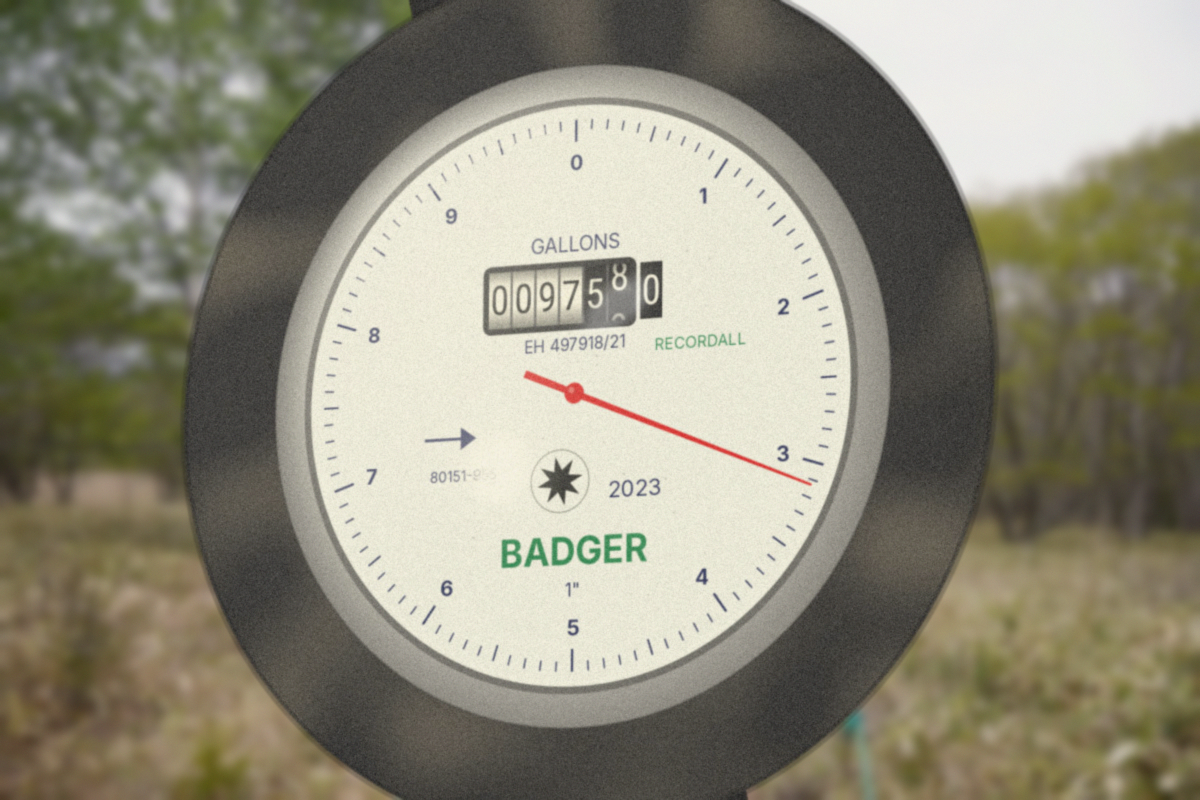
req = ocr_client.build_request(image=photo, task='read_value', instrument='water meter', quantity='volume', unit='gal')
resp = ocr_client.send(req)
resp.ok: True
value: 97583.1 gal
